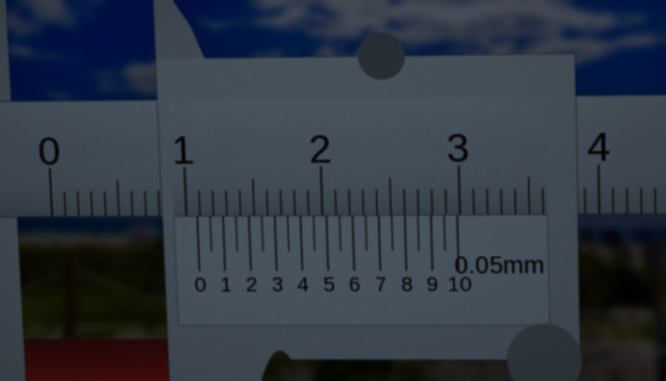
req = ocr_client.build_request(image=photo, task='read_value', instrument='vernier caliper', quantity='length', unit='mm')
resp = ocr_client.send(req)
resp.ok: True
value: 10.8 mm
